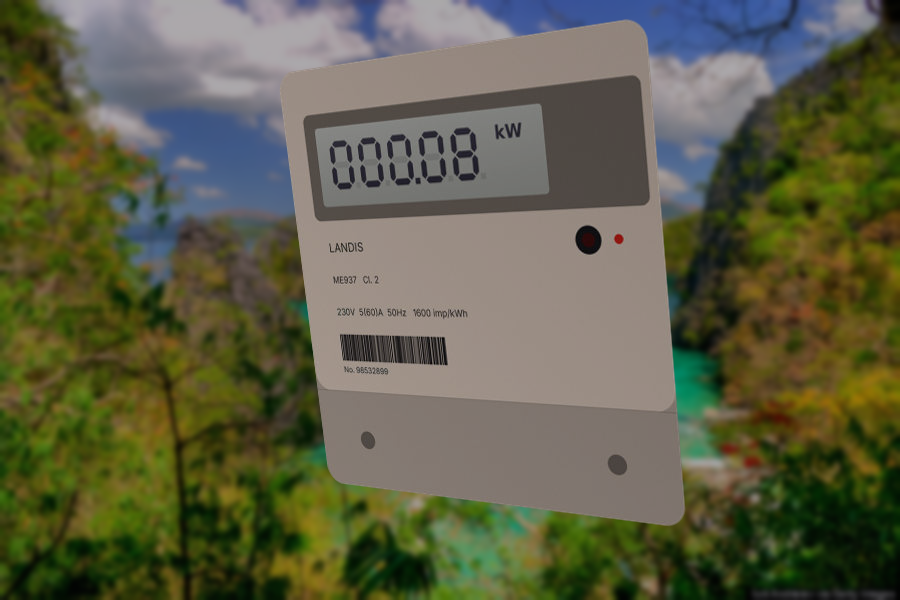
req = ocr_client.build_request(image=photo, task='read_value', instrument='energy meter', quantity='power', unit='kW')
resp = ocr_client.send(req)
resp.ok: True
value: 0.08 kW
